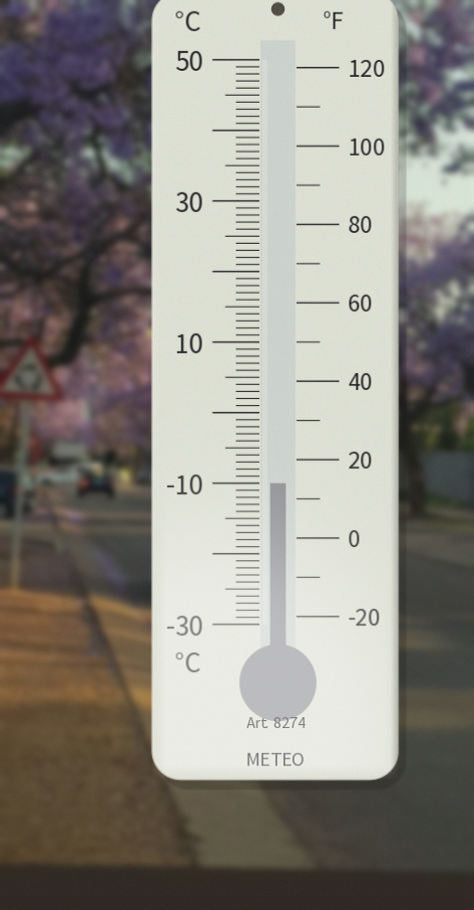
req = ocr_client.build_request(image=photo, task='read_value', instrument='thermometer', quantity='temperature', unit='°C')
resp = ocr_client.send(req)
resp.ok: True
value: -10 °C
